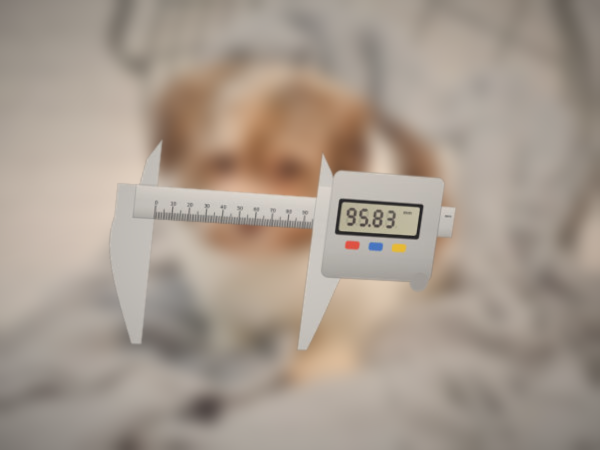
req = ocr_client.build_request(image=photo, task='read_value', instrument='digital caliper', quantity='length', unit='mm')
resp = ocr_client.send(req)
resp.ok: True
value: 95.83 mm
